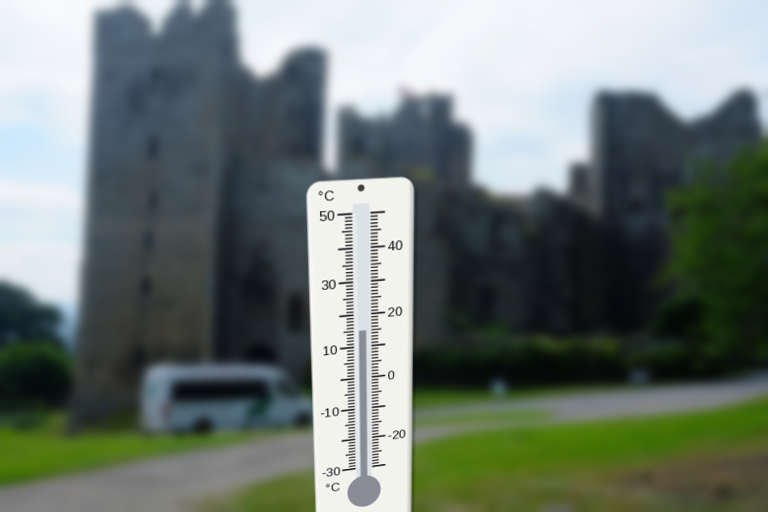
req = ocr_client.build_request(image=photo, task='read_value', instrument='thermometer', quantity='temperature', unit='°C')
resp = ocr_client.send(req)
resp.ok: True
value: 15 °C
